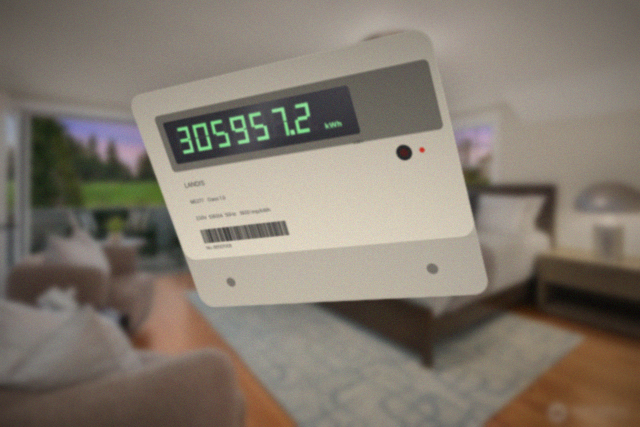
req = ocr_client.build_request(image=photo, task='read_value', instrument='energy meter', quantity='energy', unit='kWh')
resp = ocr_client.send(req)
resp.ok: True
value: 305957.2 kWh
